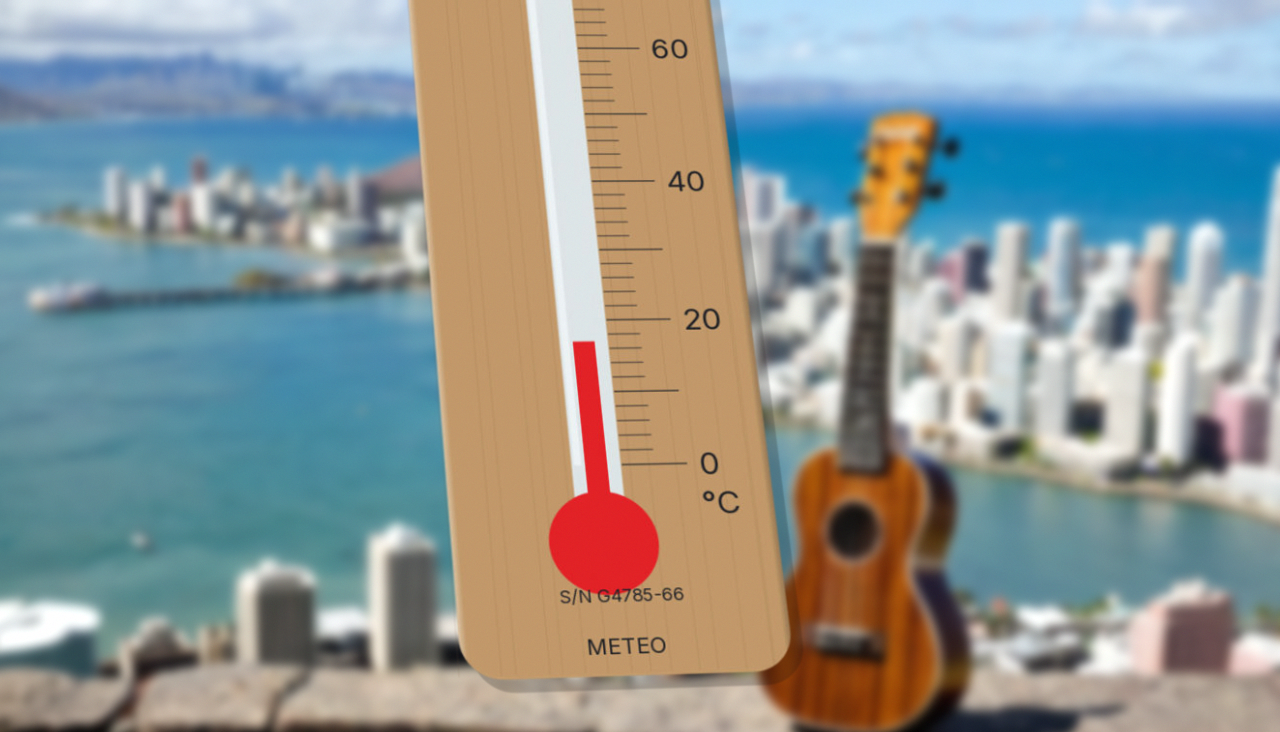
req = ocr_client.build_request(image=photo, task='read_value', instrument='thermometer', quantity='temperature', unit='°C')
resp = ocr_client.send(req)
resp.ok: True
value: 17 °C
